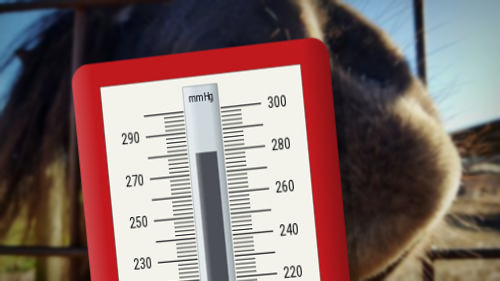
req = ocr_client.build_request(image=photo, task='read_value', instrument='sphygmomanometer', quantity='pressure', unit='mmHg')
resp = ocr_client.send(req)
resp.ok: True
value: 280 mmHg
